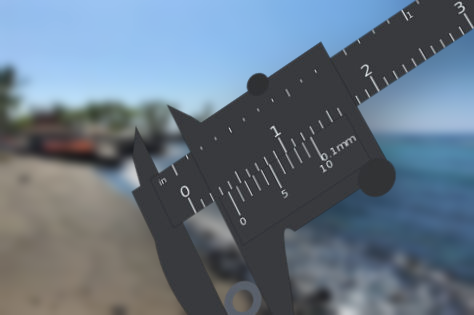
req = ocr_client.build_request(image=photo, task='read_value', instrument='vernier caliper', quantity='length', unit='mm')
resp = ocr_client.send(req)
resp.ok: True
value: 3.6 mm
